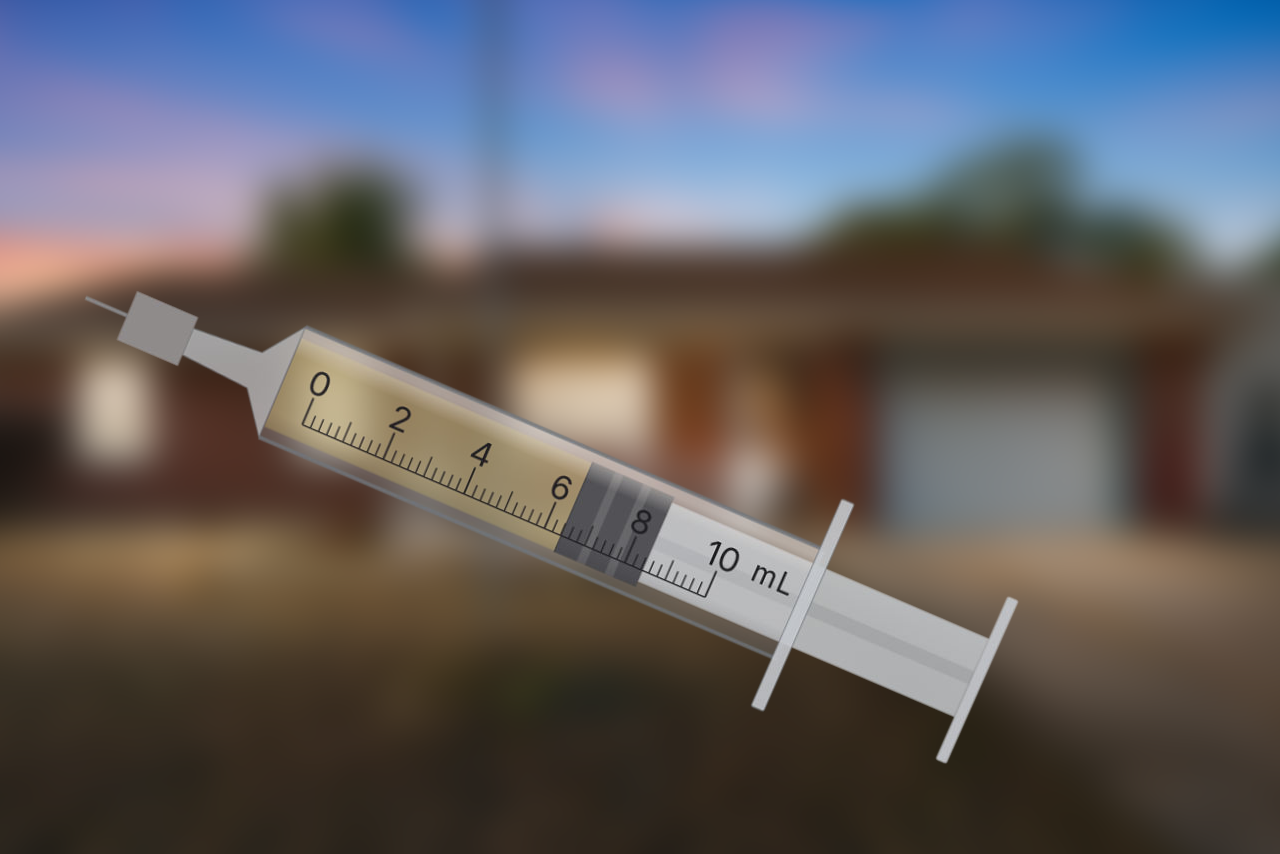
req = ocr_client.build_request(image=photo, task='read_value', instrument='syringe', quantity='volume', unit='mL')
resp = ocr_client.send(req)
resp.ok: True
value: 6.4 mL
